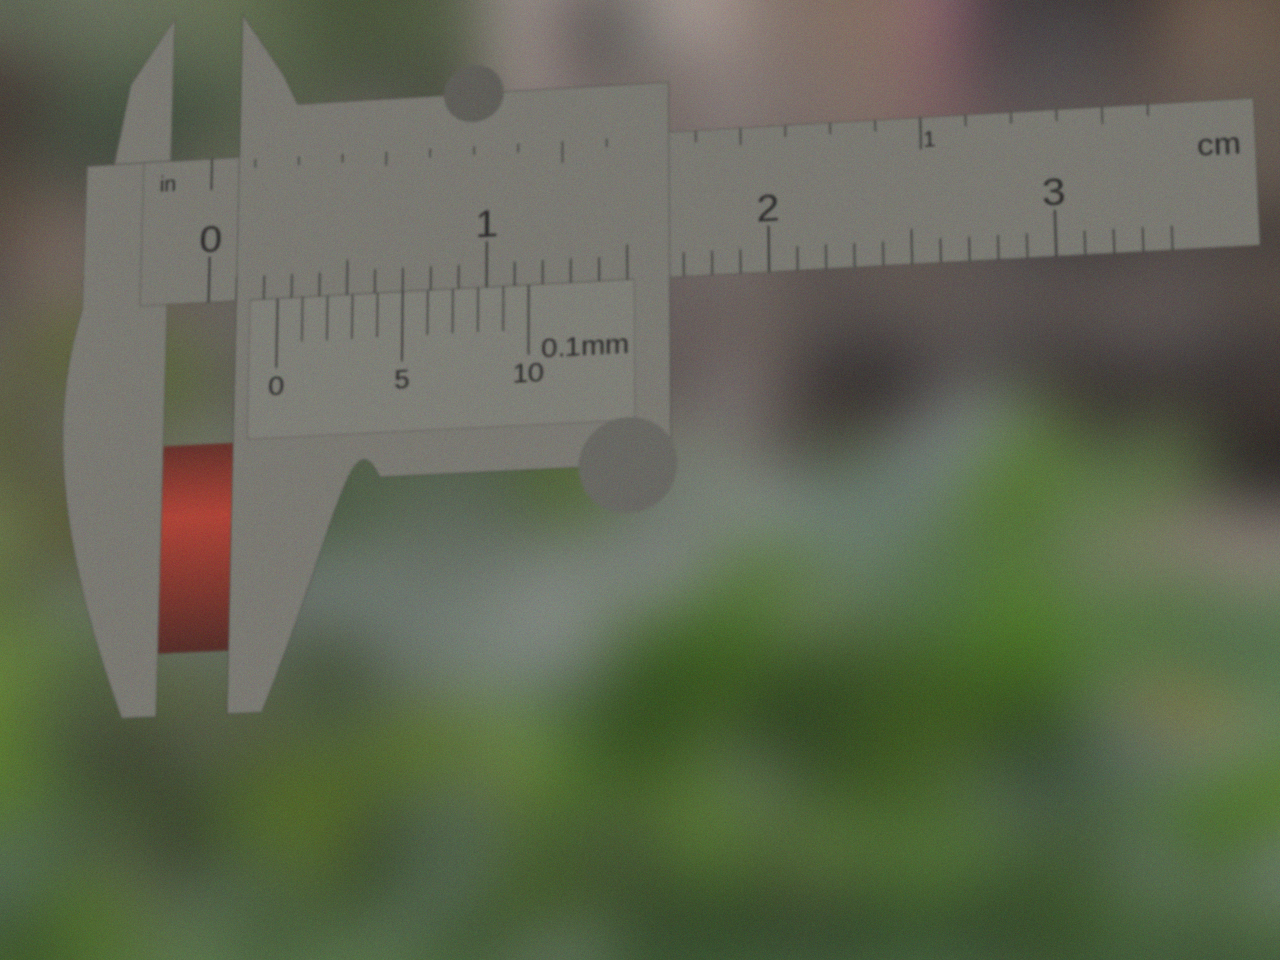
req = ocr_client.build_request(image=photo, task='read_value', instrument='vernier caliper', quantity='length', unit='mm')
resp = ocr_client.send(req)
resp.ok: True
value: 2.5 mm
